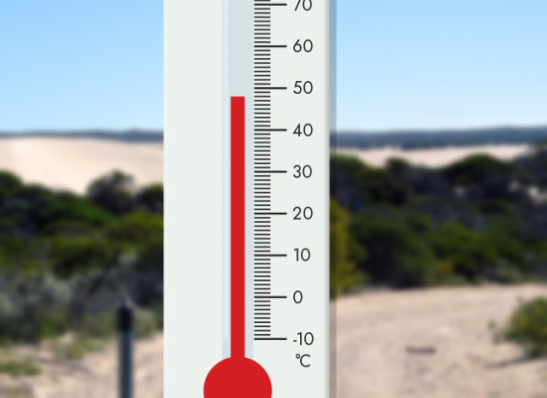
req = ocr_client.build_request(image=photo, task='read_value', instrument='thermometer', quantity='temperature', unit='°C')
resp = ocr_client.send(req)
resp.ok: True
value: 48 °C
